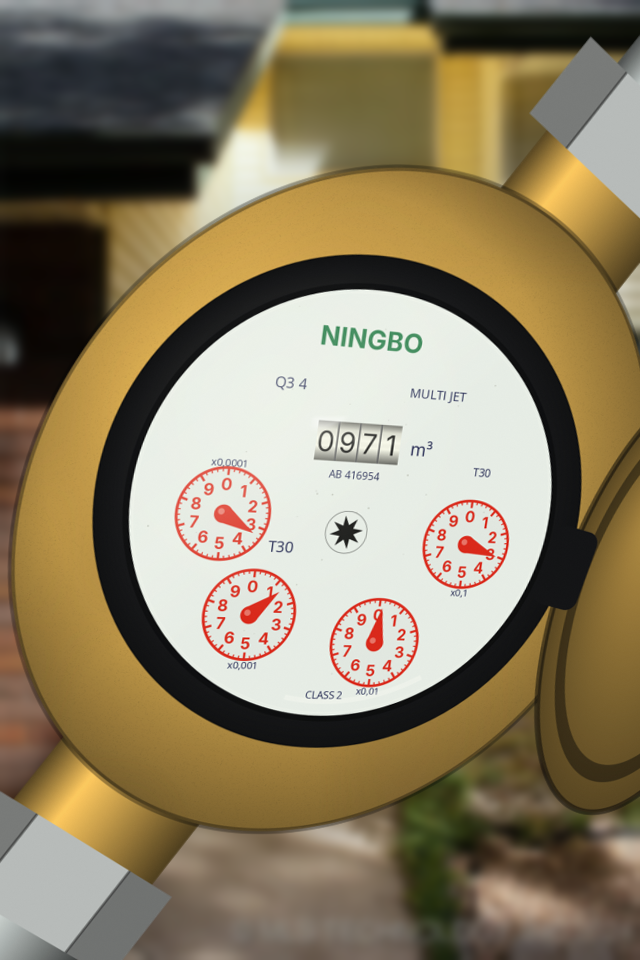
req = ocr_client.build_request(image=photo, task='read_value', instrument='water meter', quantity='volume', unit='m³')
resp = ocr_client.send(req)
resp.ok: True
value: 971.3013 m³
